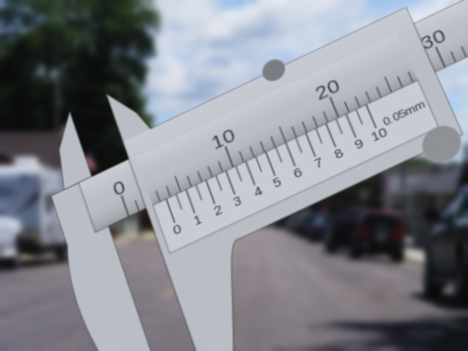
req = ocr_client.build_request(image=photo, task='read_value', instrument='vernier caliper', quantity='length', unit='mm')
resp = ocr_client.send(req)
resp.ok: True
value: 3.6 mm
